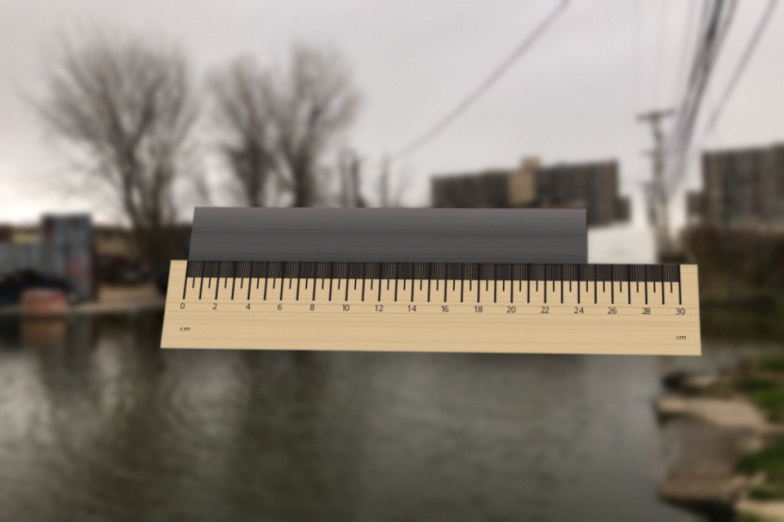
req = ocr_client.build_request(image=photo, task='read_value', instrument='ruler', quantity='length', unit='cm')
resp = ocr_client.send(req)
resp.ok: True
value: 24.5 cm
